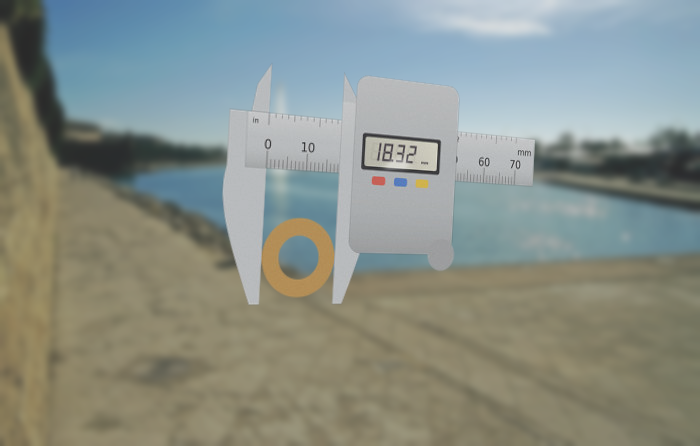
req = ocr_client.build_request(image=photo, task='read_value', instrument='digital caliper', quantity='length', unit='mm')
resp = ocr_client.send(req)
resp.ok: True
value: 18.32 mm
